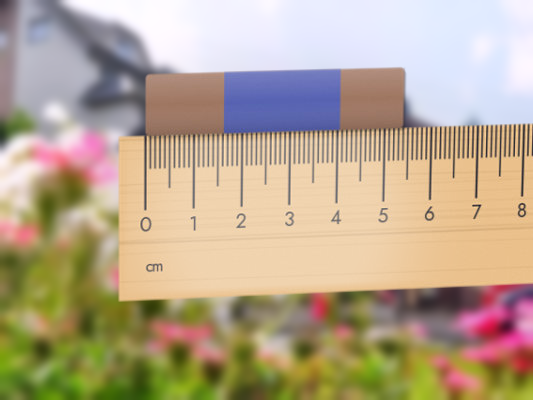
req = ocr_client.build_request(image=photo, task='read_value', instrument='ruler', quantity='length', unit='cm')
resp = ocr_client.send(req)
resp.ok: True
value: 5.4 cm
